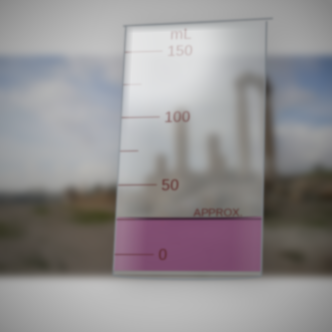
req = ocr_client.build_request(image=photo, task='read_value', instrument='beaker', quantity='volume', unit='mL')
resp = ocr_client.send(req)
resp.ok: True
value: 25 mL
